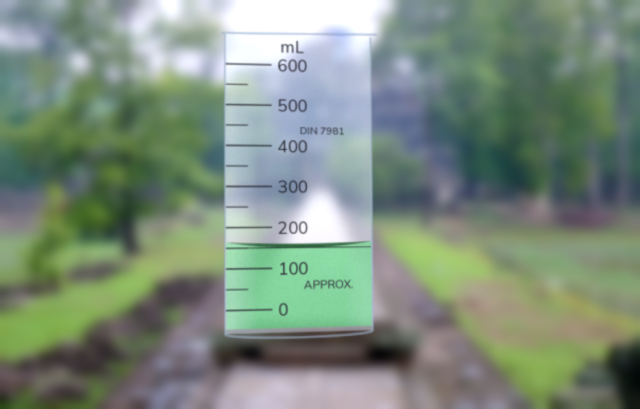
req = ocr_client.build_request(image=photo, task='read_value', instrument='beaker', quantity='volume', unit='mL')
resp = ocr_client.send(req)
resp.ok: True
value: 150 mL
